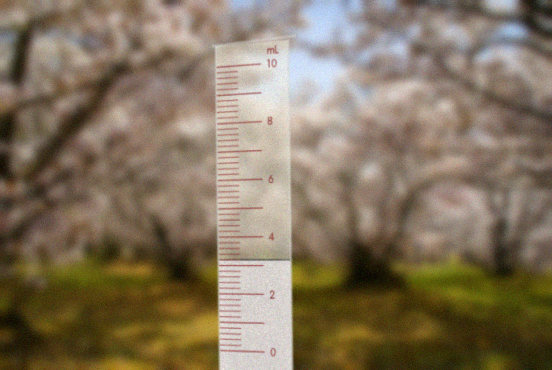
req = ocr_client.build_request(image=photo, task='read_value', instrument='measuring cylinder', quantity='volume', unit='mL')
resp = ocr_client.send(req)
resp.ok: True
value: 3.2 mL
